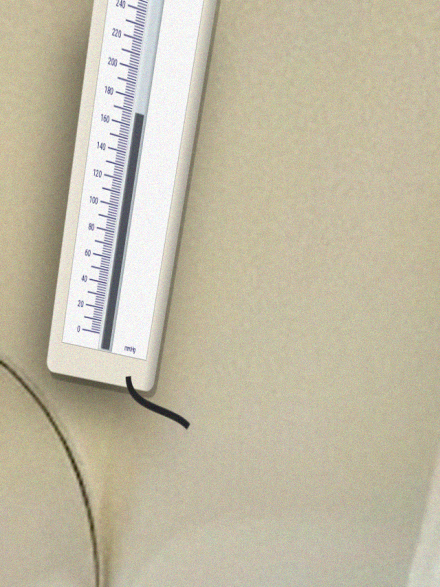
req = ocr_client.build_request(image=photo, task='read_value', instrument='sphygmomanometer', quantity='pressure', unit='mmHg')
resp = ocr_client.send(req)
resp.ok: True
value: 170 mmHg
